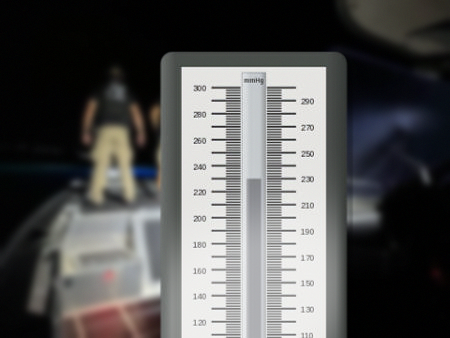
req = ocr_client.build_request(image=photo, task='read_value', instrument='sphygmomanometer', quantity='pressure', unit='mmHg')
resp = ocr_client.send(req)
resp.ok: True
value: 230 mmHg
